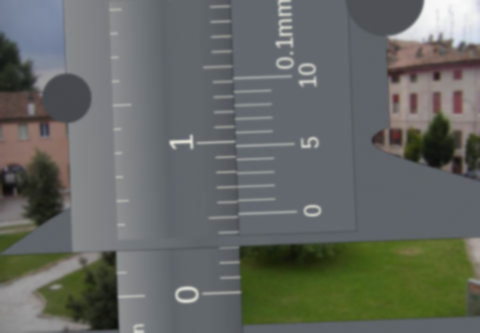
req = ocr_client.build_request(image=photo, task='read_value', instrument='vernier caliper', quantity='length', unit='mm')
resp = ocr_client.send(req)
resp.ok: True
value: 5.2 mm
